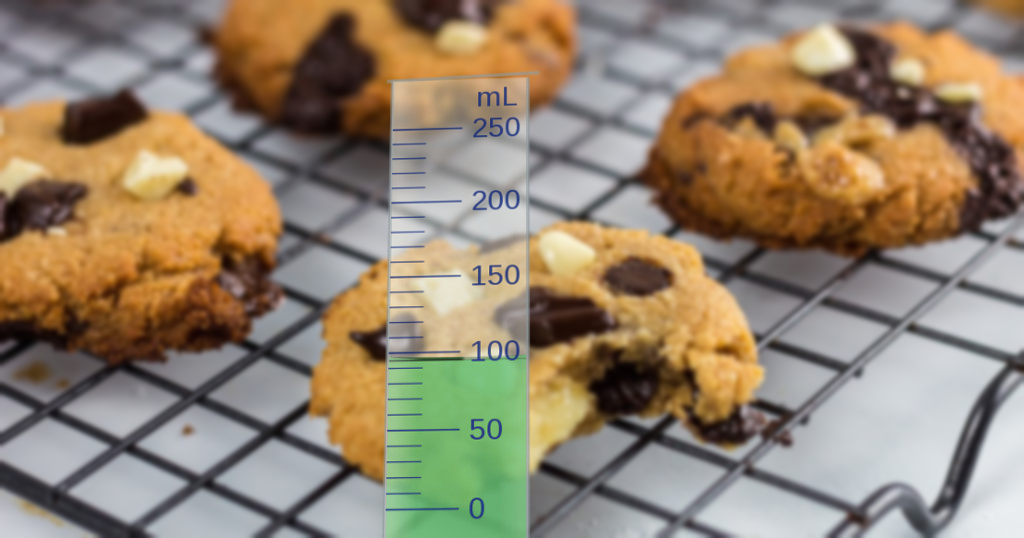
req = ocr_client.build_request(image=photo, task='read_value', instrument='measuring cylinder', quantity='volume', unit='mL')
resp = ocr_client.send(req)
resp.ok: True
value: 95 mL
